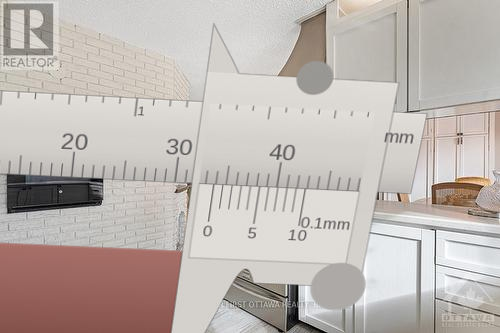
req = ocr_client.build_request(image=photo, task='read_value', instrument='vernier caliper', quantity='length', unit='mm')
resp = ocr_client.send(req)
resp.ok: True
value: 33.8 mm
